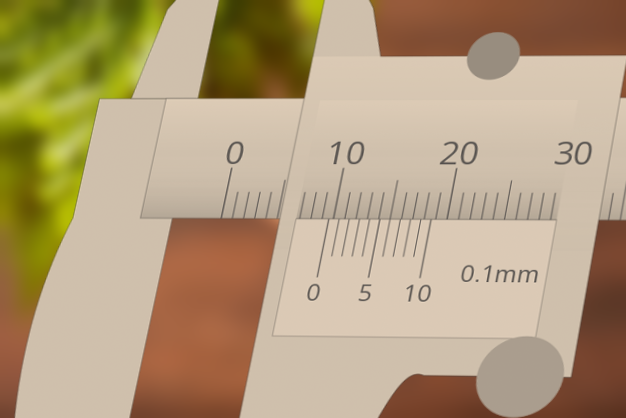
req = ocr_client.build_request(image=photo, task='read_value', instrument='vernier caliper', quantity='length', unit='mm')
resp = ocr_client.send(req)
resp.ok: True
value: 9.6 mm
